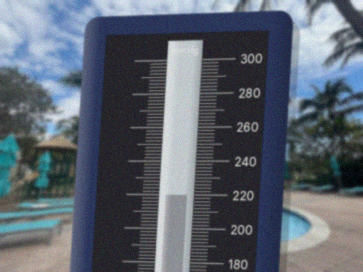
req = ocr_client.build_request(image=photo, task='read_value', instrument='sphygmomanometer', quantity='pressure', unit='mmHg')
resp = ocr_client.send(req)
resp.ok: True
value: 220 mmHg
